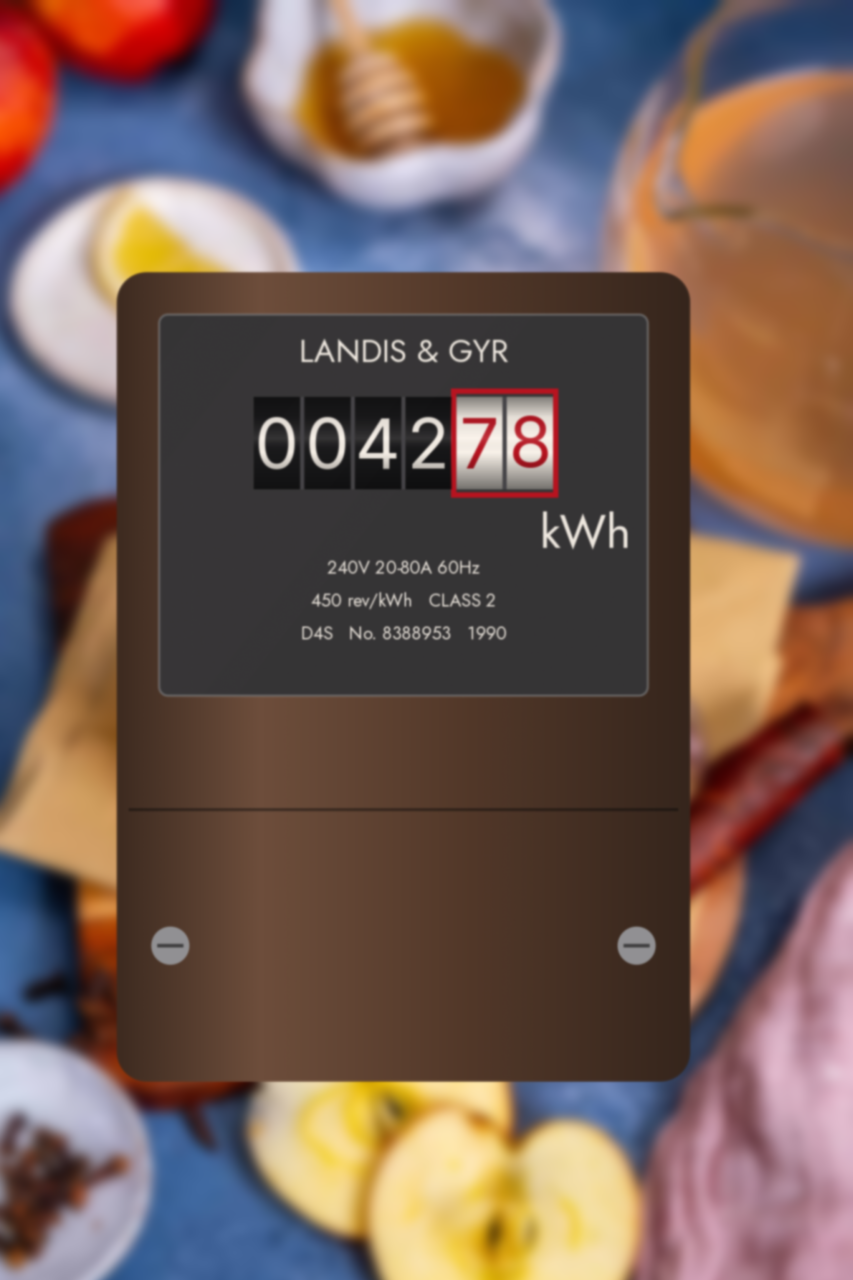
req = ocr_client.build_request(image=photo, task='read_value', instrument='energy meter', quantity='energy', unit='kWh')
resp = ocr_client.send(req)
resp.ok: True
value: 42.78 kWh
